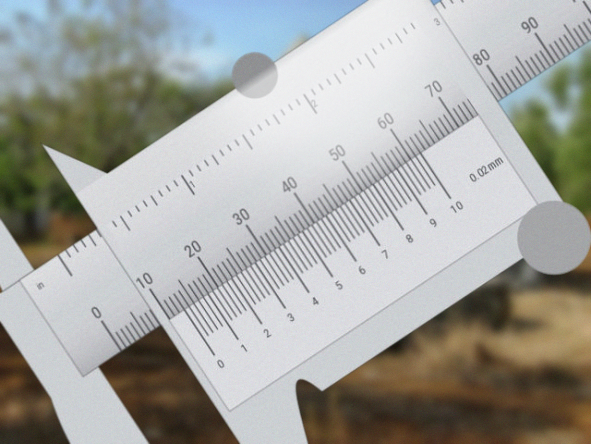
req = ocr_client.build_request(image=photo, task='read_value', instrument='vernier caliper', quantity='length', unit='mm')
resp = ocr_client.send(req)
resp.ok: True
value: 13.0 mm
